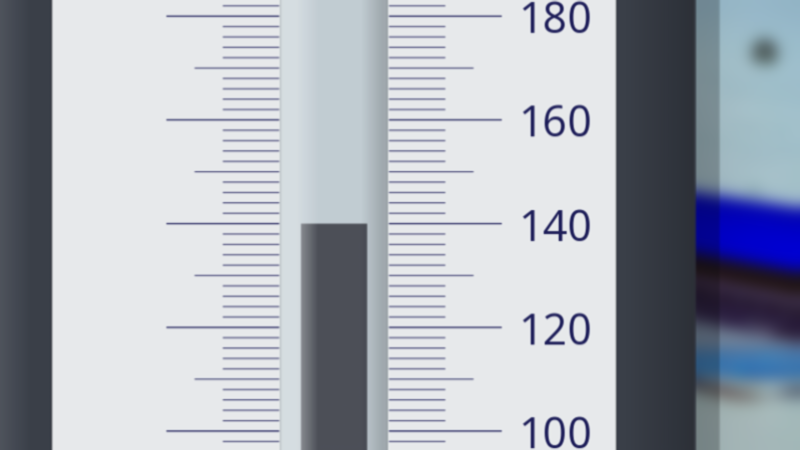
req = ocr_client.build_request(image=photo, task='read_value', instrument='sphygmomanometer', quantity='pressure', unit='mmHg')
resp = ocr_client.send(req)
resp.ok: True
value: 140 mmHg
